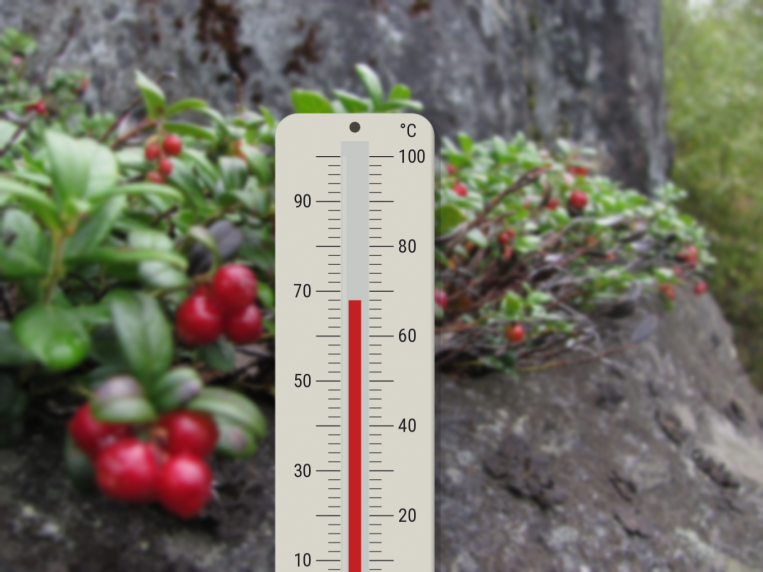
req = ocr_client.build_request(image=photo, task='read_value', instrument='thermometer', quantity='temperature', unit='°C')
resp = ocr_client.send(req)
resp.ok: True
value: 68 °C
